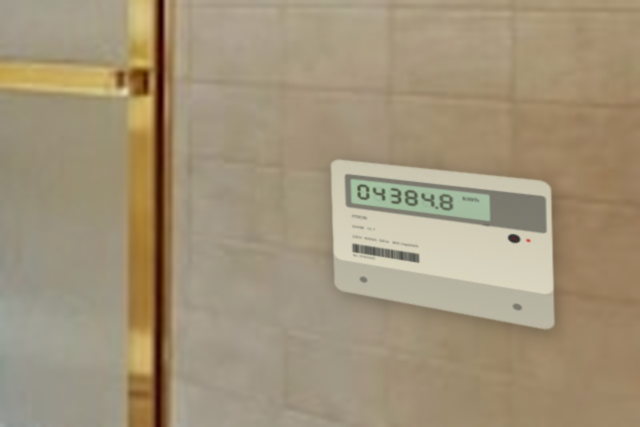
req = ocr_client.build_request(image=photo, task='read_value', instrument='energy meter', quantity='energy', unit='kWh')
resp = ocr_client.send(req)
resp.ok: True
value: 4384.8 kWh
